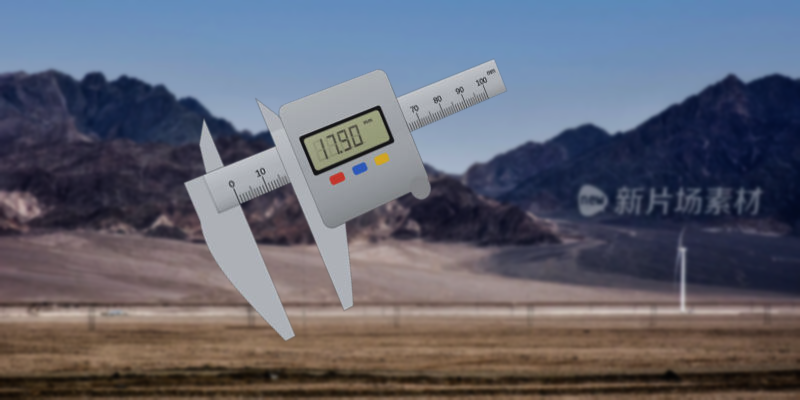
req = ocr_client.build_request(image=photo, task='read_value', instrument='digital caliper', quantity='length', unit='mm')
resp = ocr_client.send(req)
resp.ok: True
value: 17.90 mm
